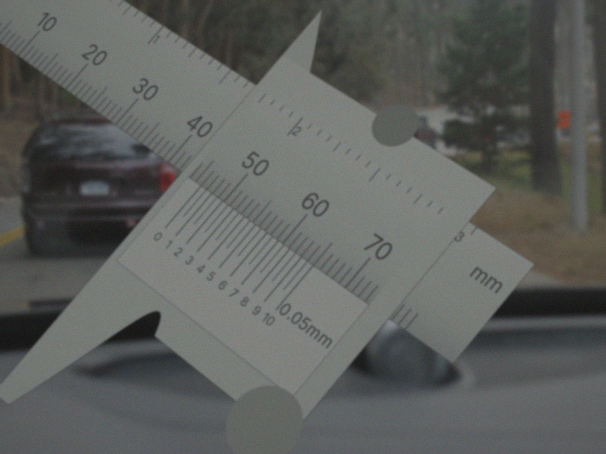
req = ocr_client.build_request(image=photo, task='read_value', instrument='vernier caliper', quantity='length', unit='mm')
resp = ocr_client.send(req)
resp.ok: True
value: 46.0 mm
